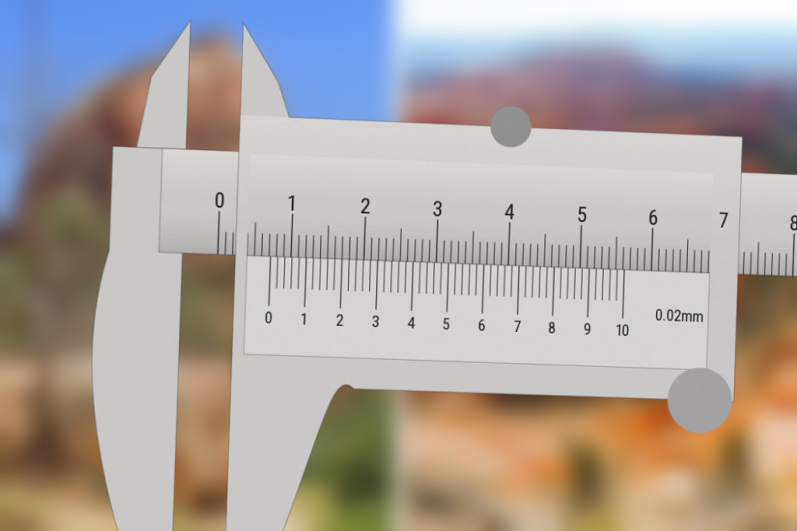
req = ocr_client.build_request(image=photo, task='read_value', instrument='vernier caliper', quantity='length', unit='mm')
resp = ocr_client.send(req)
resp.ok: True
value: 7.2 mm
